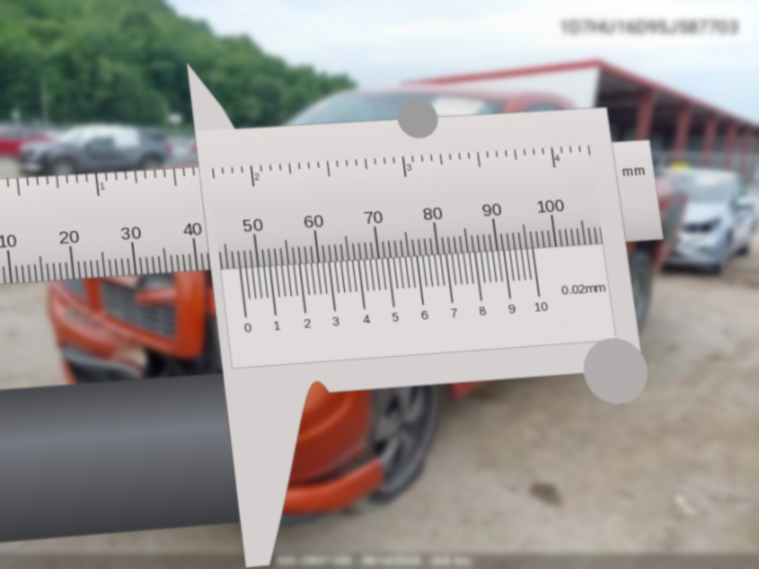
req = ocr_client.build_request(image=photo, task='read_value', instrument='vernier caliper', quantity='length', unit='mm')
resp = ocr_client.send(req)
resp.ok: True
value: 47.0 mm
